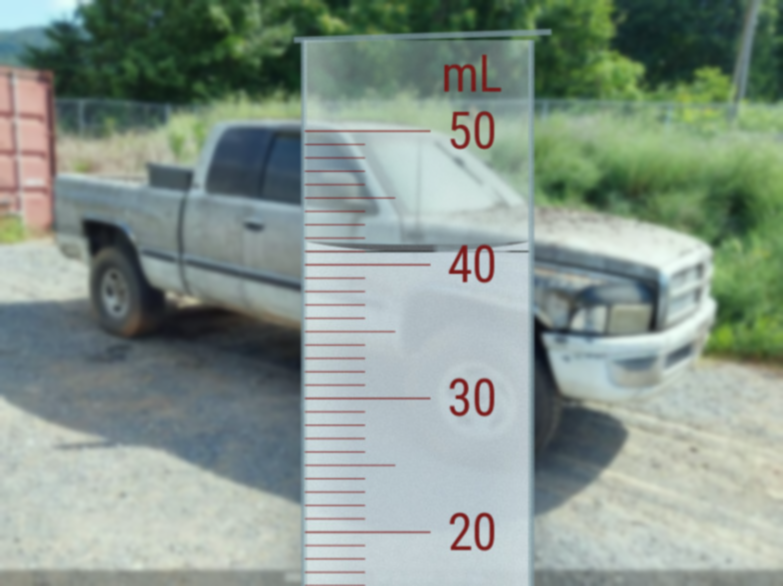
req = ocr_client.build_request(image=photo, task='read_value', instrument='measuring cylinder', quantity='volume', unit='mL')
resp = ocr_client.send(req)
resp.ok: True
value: 41 mL
